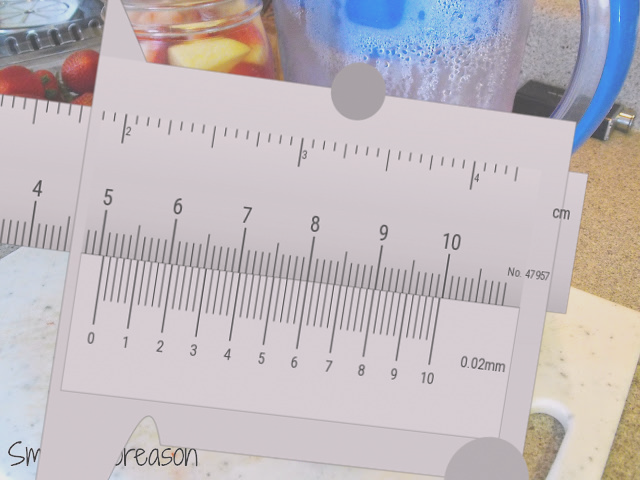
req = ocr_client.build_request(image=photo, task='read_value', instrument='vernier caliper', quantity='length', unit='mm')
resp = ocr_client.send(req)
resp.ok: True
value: 50.6 mm
